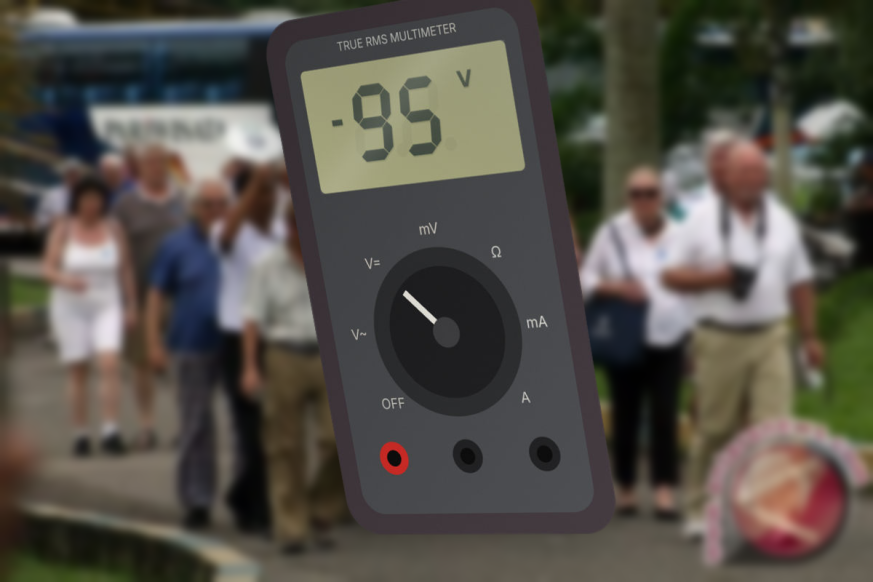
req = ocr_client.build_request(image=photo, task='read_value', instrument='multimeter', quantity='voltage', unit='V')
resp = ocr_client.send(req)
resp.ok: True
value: -95 V
